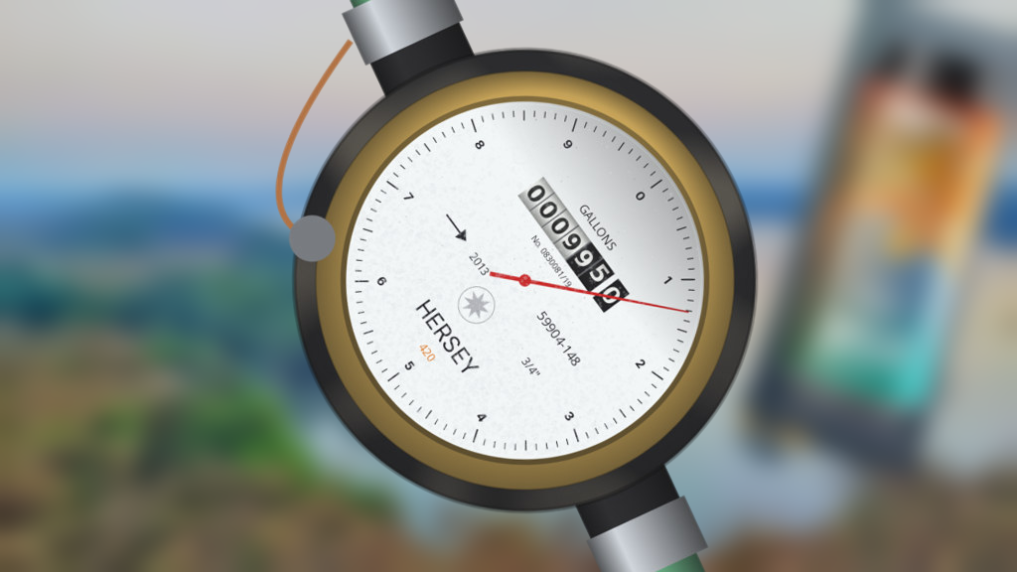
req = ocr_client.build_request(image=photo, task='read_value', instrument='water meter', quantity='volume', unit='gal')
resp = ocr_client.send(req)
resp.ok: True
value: 9951.3 gal
